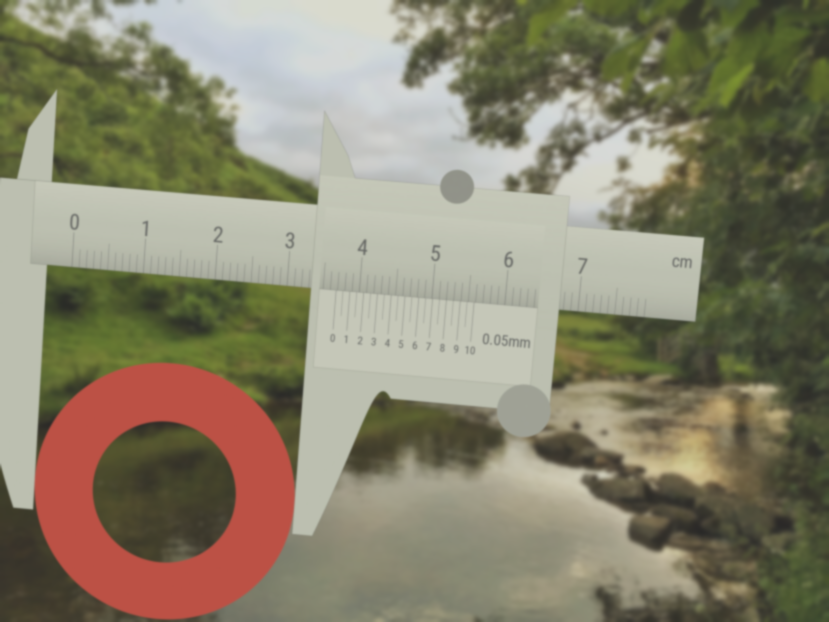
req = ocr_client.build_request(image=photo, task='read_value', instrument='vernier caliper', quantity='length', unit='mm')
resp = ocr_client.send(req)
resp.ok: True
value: 36.8 mm
